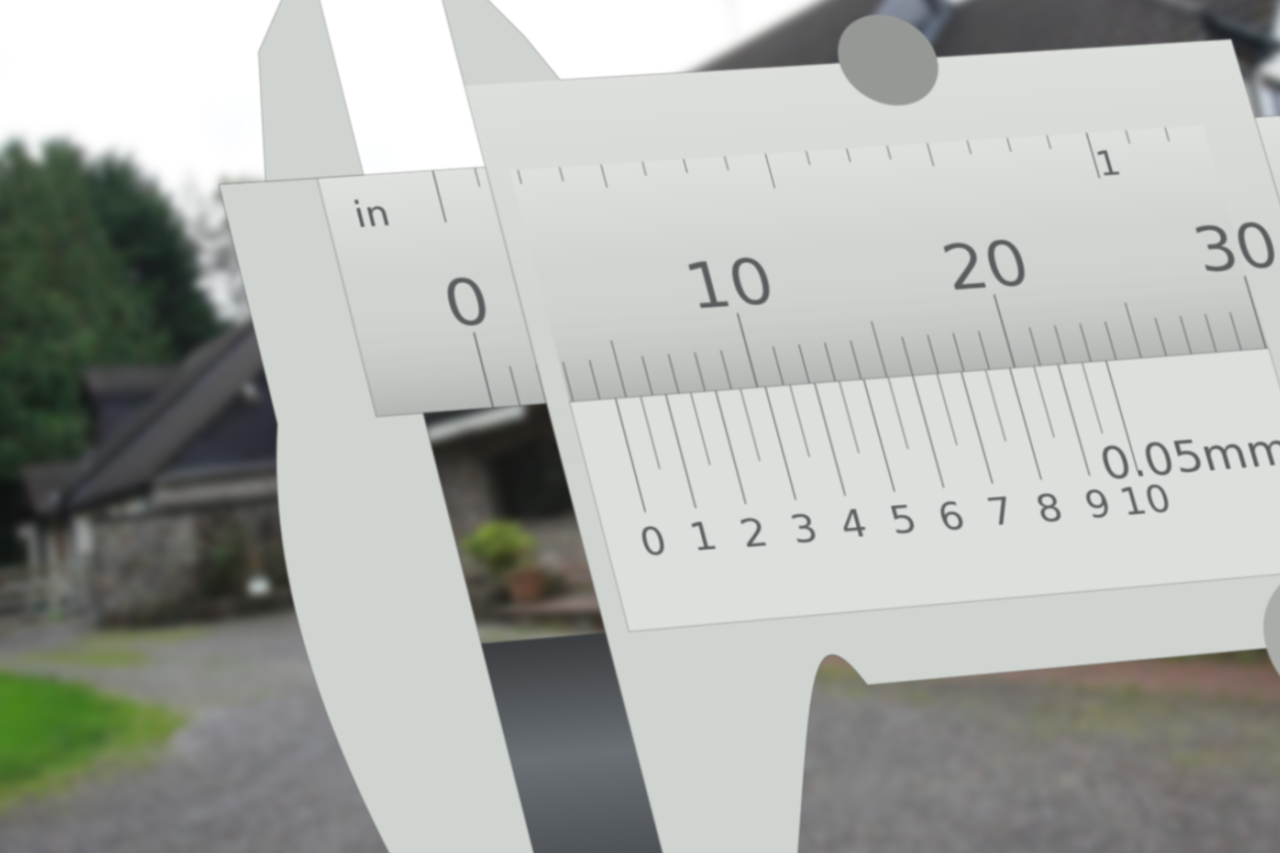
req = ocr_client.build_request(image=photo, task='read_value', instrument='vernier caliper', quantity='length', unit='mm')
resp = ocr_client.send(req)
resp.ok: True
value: 4.6 mm
